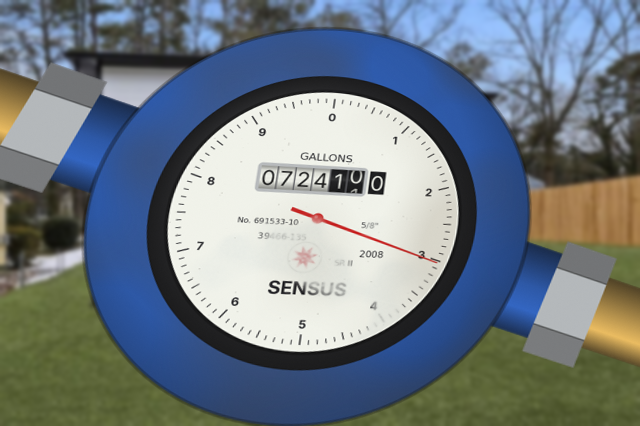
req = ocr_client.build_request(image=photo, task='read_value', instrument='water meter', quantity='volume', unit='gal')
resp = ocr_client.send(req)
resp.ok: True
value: 724103.0 gal
